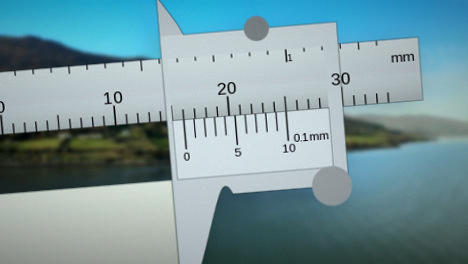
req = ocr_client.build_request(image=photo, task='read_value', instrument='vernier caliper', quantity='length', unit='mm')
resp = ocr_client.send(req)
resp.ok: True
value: 16.0 mm
